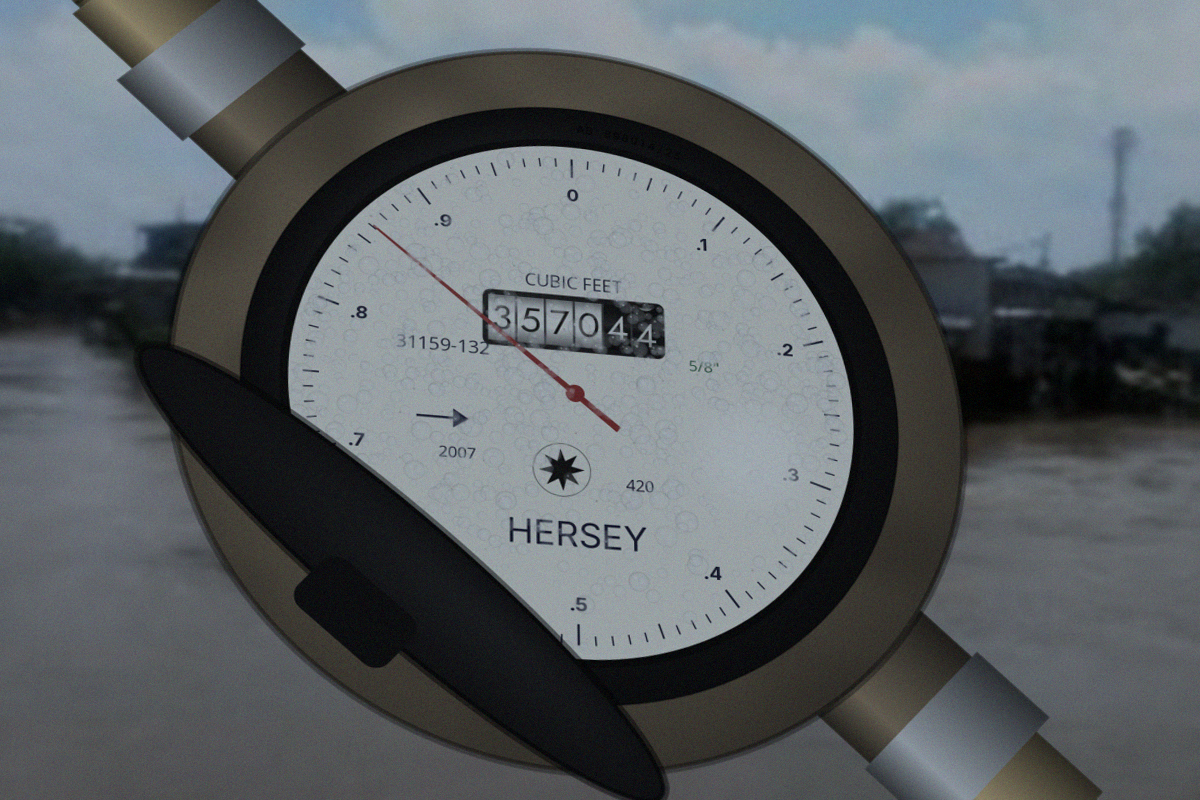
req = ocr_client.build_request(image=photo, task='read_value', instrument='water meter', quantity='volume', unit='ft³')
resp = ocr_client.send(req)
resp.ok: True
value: 357043.86 ft³
